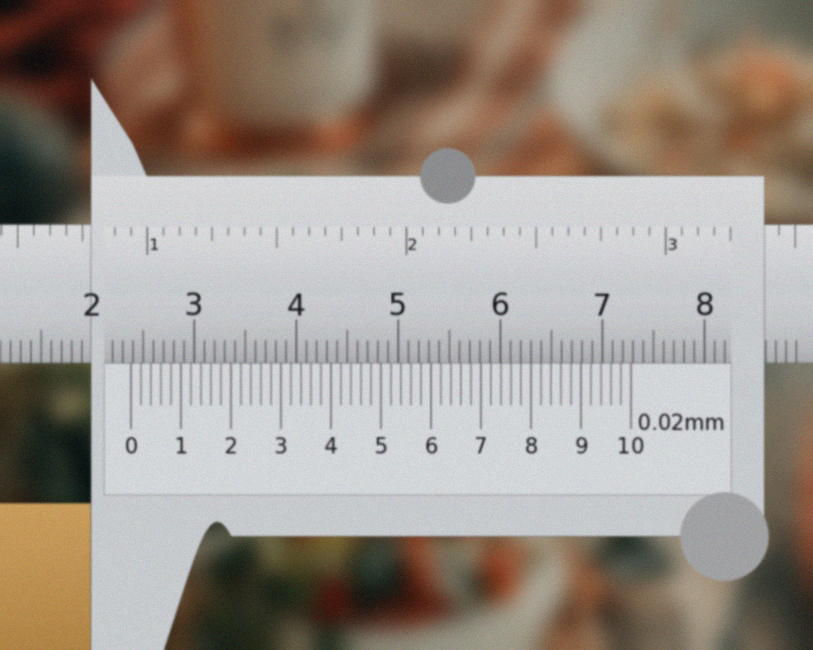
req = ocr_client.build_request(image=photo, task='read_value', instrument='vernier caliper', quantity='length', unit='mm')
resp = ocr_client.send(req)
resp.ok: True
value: 23.8 mm
